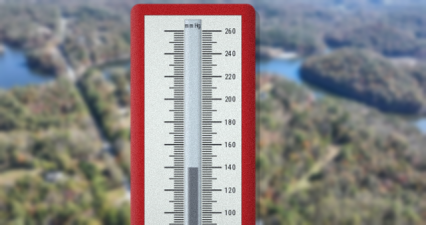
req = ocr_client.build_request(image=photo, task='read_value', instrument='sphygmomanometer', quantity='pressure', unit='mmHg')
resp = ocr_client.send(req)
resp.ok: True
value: 140 mmHg
